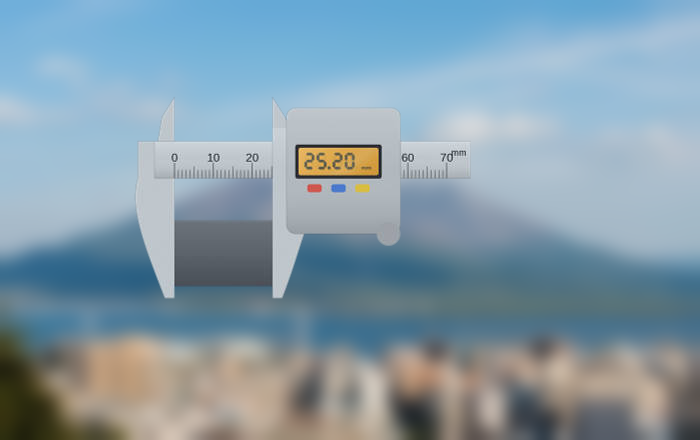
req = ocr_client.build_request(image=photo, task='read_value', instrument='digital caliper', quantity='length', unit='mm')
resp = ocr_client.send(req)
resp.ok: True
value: 25.20 mm
